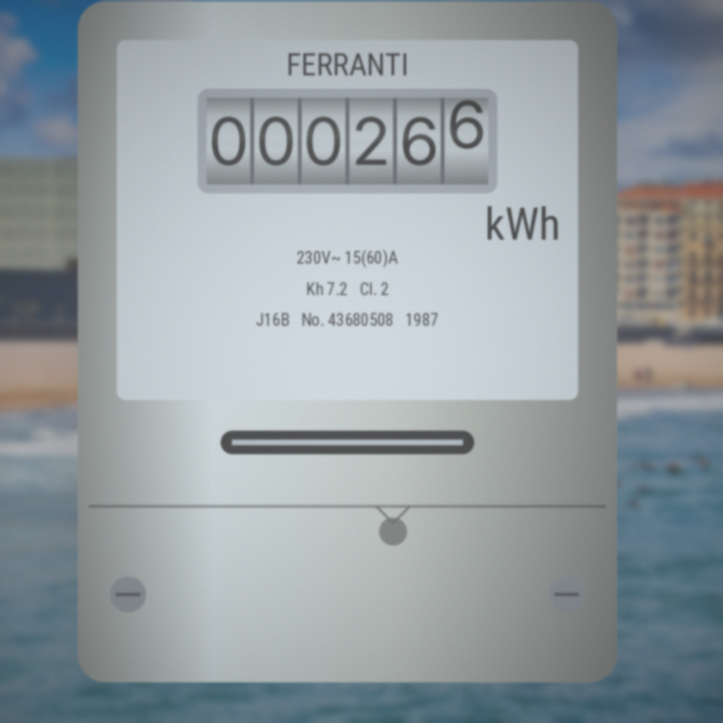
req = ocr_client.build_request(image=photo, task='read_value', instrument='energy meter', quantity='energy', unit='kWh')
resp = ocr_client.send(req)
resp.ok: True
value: 266 kWh
